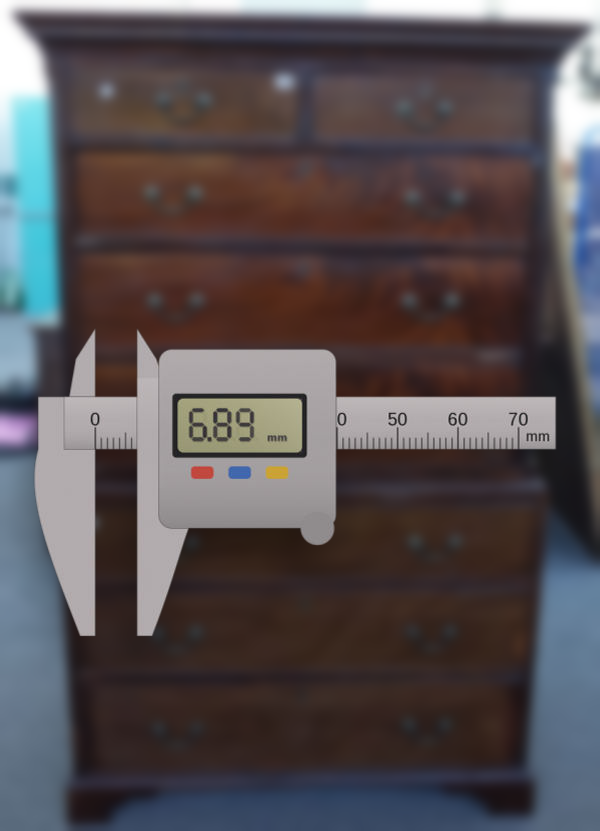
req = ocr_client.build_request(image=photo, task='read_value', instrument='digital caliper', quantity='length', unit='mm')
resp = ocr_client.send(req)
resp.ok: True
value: 6.89 mm
